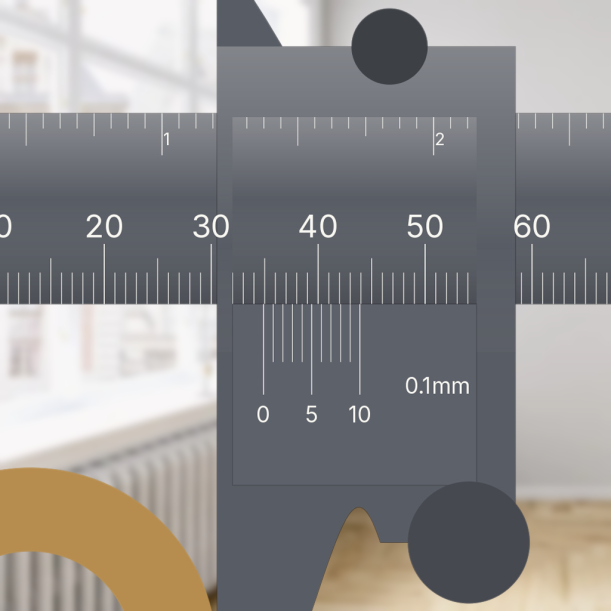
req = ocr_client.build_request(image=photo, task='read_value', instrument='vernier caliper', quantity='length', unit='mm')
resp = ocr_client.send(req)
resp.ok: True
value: 34.9 mm
